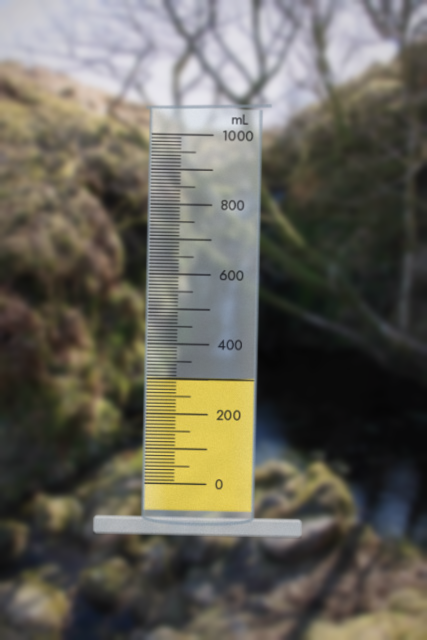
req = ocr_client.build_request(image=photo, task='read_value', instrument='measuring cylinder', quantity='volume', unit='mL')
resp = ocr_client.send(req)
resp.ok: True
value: 300 mL
